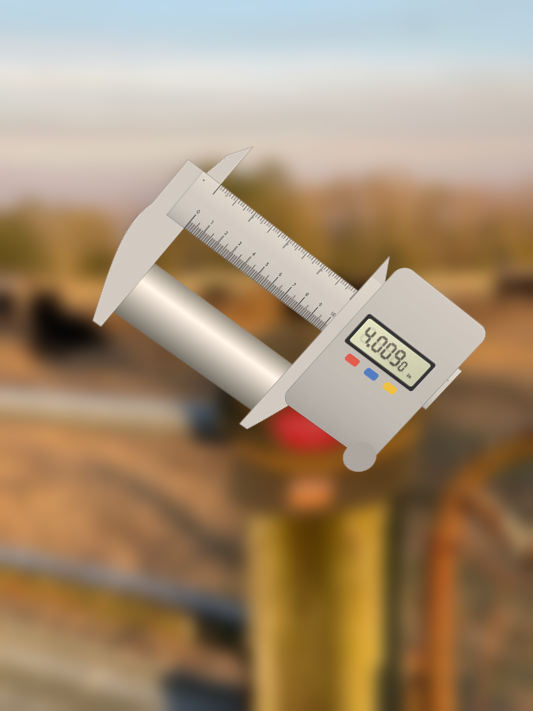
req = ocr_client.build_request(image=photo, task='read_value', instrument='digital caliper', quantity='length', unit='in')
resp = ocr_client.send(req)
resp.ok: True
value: 4.0090 in
